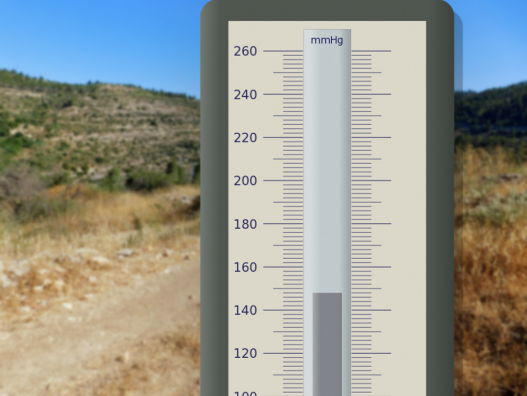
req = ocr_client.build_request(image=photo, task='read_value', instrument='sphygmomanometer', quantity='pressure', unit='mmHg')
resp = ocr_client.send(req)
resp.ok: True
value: 148 mmHg
